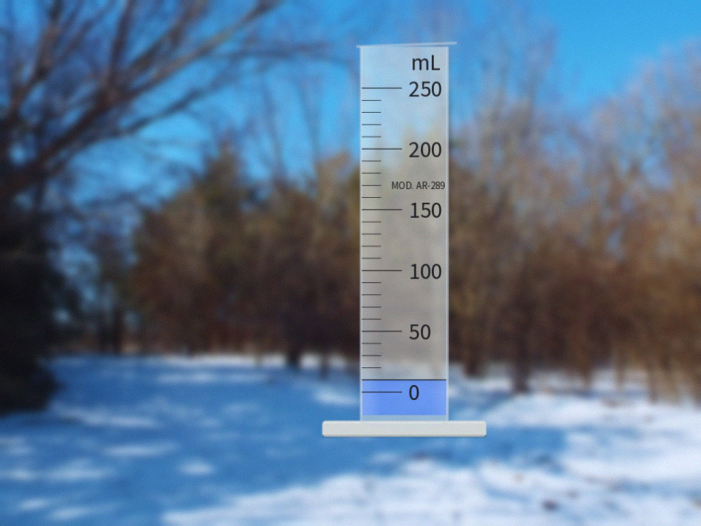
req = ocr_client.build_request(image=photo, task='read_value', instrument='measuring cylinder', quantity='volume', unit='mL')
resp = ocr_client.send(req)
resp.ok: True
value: 10 mL
